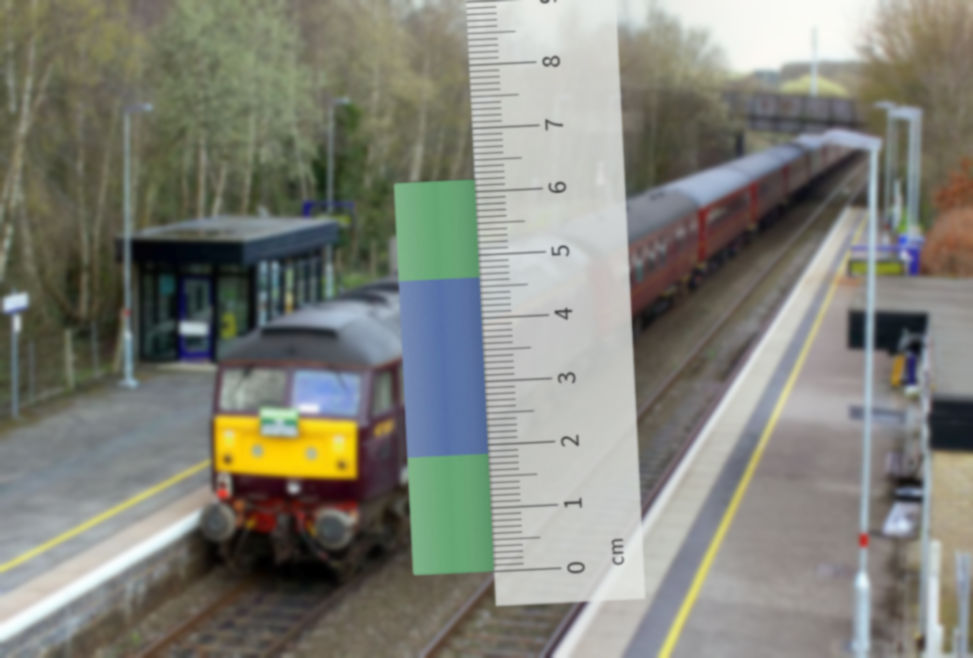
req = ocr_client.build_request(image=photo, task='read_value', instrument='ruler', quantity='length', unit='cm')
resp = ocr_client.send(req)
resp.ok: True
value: 6.2 cm
